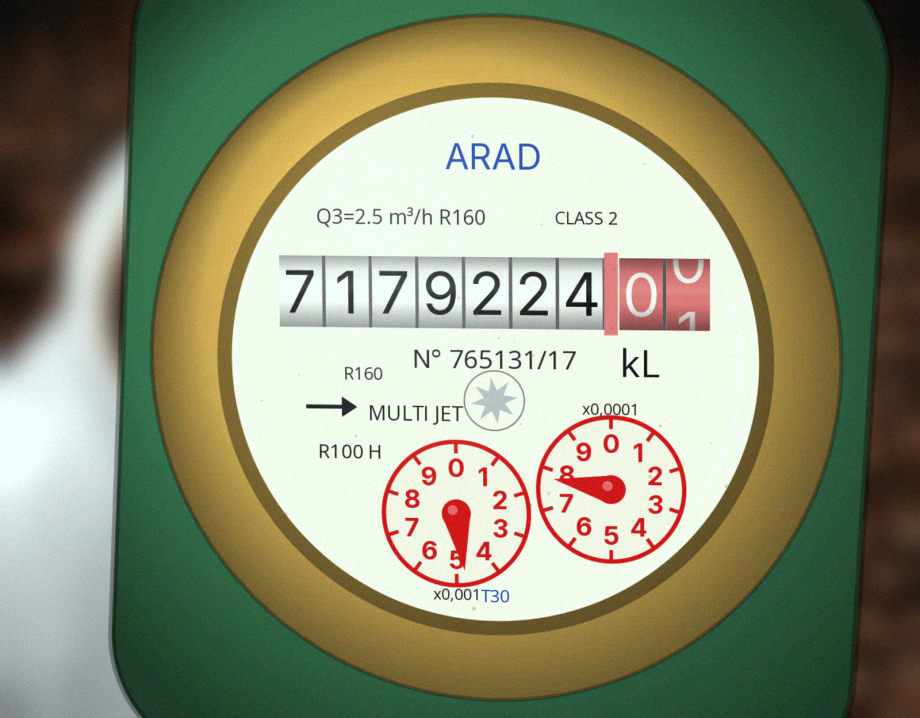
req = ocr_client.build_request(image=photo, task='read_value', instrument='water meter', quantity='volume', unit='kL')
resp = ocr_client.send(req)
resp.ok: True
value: 7179224.0047 kL
